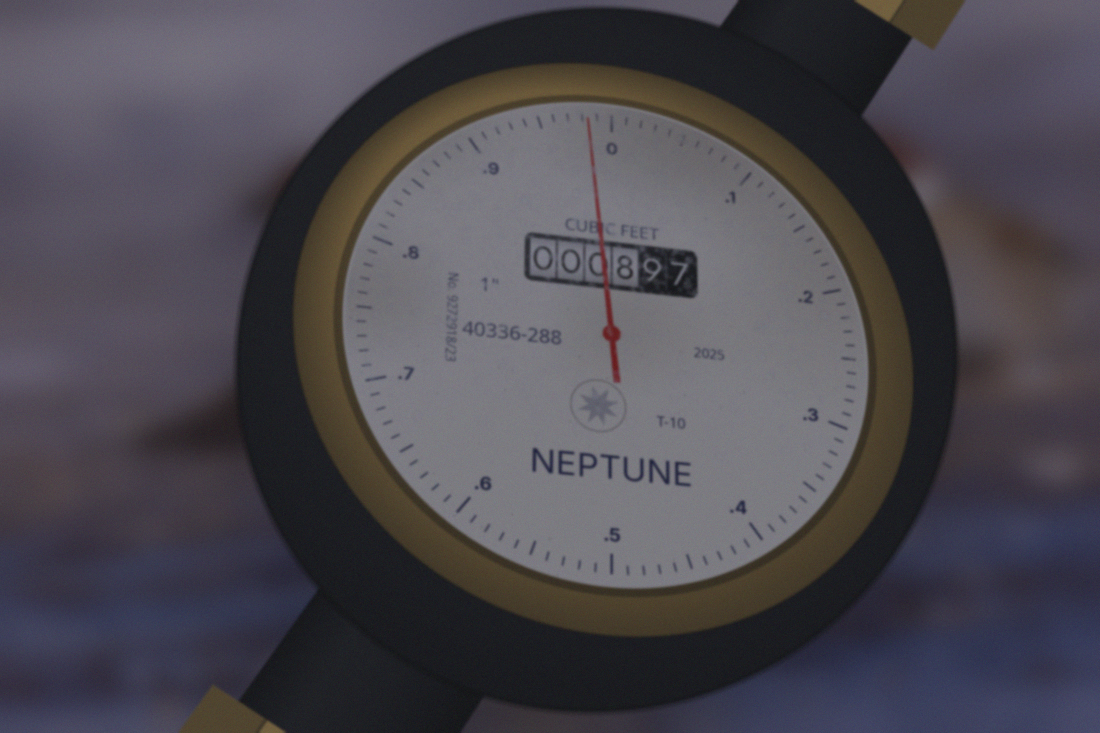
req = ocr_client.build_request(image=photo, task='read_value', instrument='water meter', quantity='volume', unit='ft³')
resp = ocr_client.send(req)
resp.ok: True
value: 896.98 ft³
